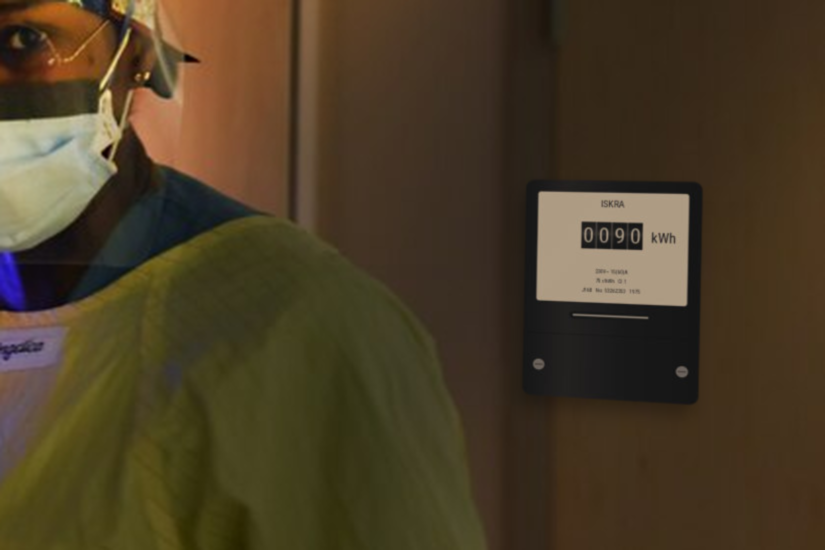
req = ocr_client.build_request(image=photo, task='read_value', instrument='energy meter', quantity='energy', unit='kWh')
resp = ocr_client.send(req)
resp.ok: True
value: 90 kWh
